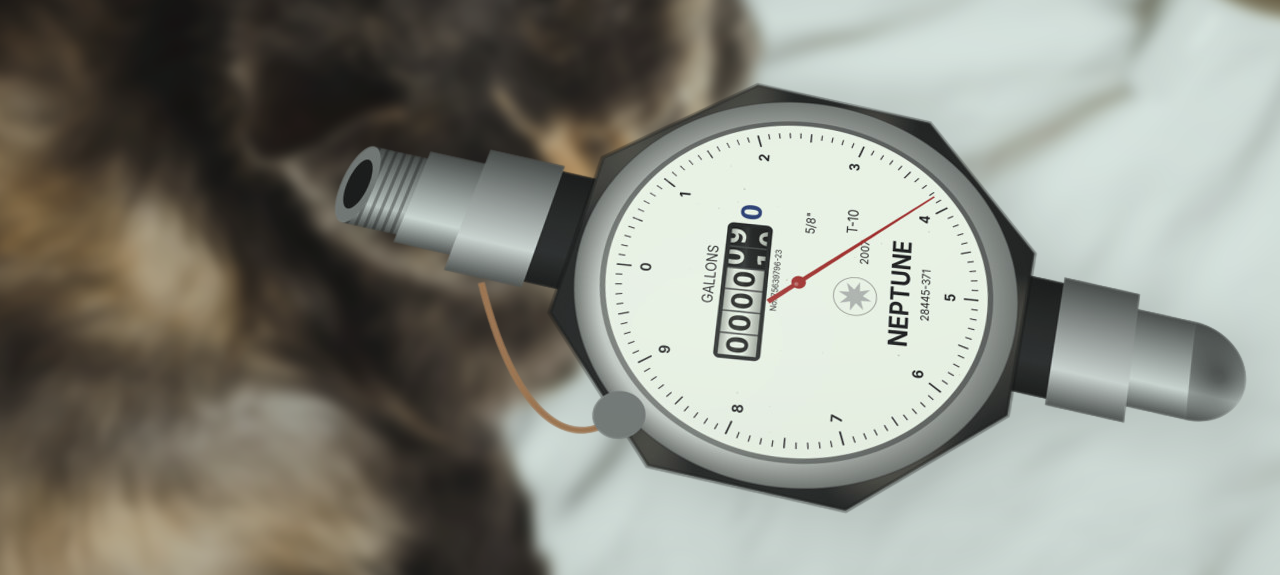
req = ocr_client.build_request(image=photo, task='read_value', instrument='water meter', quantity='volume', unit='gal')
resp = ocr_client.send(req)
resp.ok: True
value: 93.8 gal
